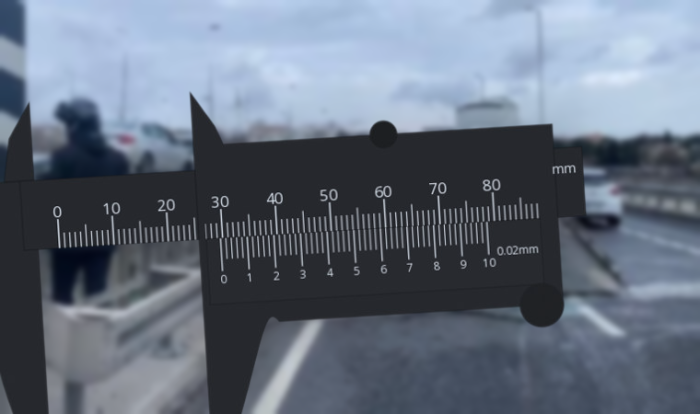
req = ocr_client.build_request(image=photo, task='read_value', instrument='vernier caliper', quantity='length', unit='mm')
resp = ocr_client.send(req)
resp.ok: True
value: 29.6 mm
